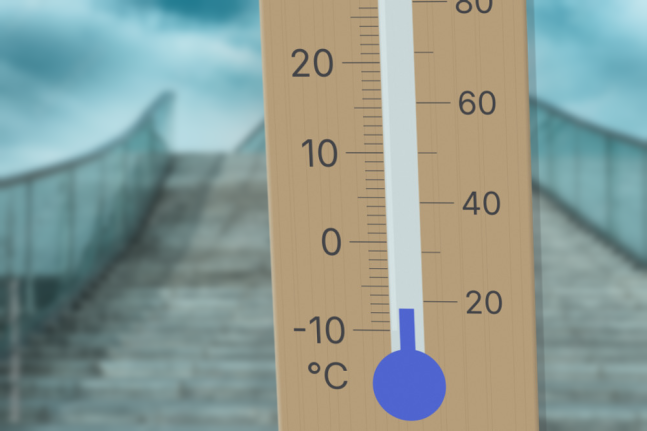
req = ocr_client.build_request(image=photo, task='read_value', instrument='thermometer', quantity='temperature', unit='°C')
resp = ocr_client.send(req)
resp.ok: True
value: -7.5 °C
